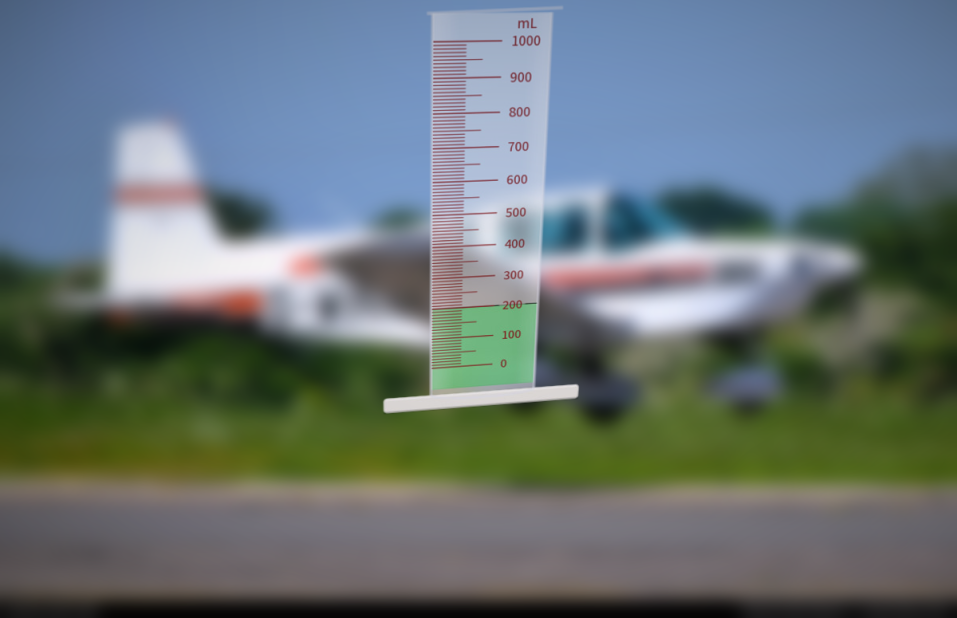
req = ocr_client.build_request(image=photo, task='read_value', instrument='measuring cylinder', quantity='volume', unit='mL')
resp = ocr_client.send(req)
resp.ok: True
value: 200 mL
